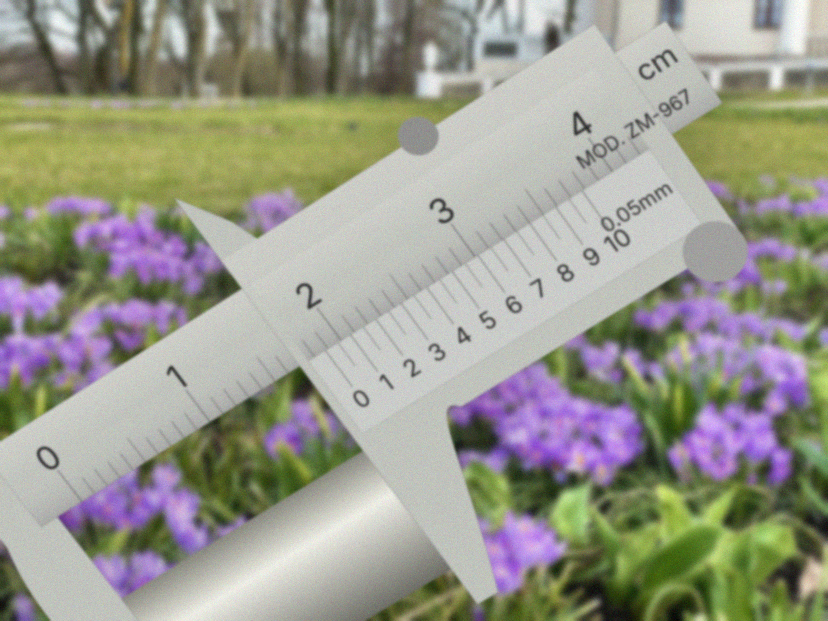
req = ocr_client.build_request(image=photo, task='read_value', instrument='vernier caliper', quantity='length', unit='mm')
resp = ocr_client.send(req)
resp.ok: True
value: 18.8 mm
